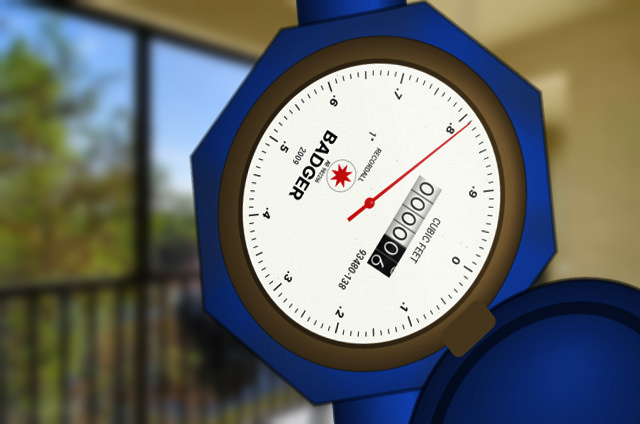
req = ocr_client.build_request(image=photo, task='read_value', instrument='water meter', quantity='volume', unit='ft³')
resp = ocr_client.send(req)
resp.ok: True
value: 5.81 ft³
